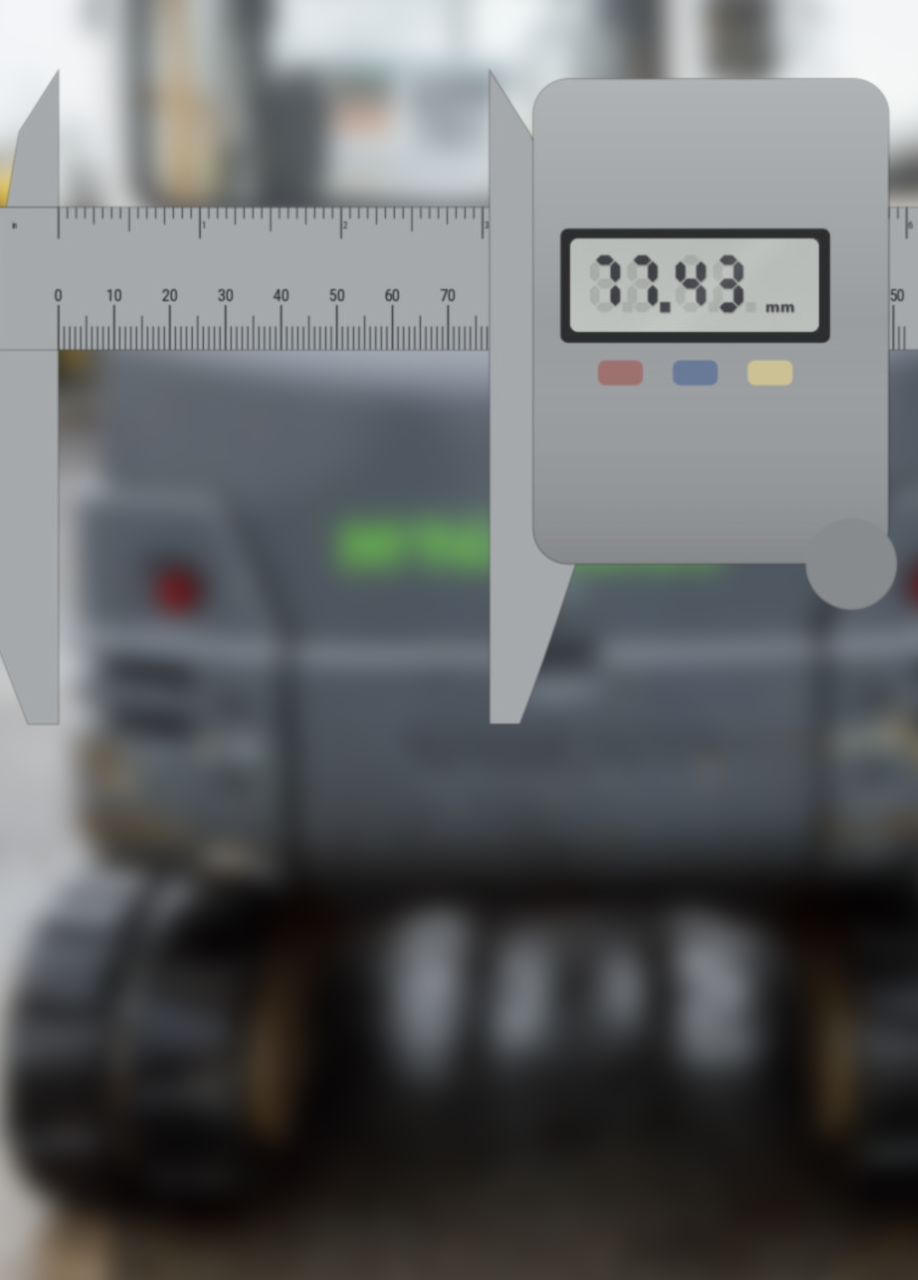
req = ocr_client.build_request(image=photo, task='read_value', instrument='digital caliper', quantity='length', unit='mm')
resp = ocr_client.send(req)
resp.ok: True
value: 77.43 mm
